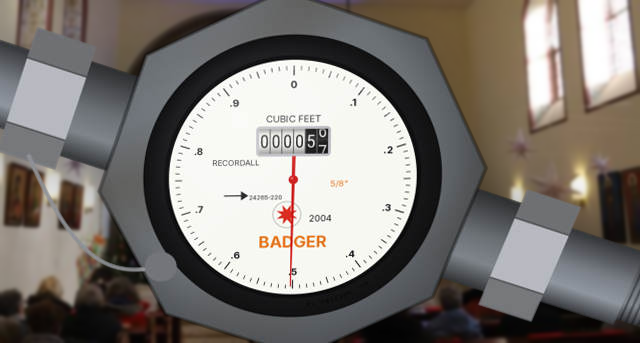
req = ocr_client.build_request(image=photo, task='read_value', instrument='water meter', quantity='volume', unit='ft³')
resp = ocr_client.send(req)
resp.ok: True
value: 56.50 ft³
